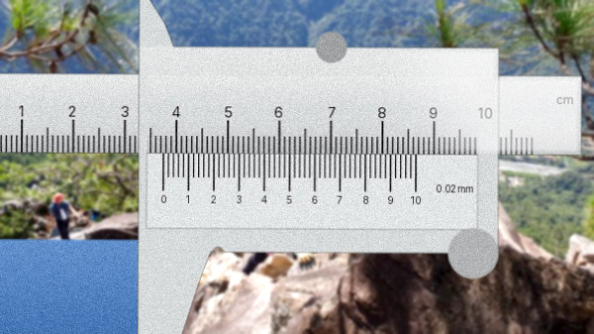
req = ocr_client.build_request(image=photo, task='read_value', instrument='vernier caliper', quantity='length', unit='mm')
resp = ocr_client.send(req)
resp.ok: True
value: 37.5 mm
